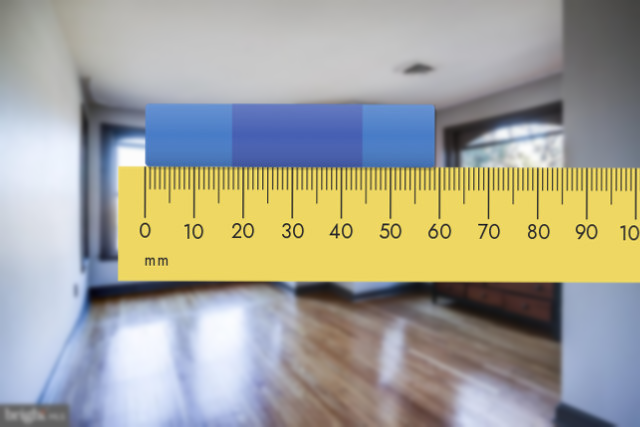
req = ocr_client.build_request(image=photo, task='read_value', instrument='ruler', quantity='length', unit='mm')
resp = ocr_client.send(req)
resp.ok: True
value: 59 mm
